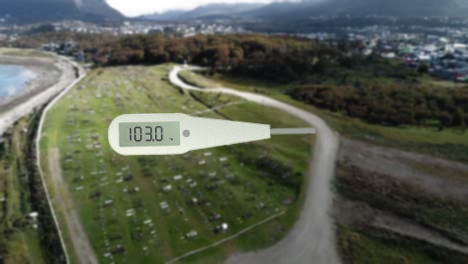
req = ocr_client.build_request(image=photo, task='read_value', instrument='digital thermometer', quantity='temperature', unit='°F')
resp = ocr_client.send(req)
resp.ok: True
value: 103.0 °F
